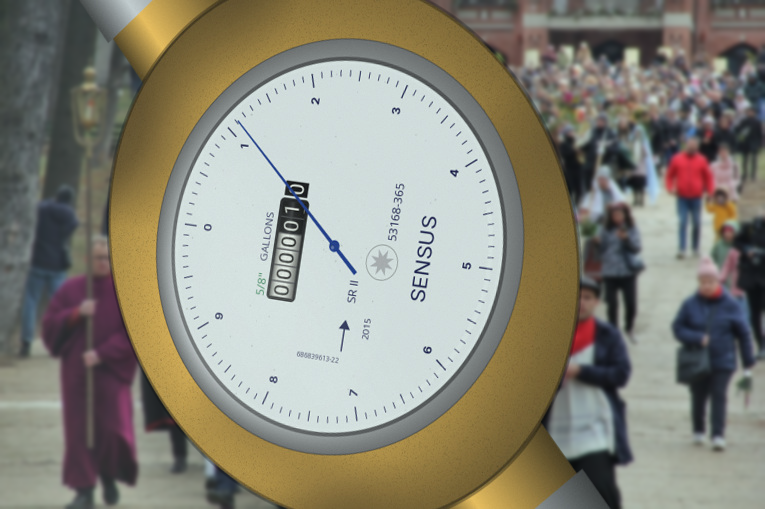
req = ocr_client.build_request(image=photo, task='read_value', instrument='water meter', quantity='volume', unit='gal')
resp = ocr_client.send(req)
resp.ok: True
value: 11.1 gal
